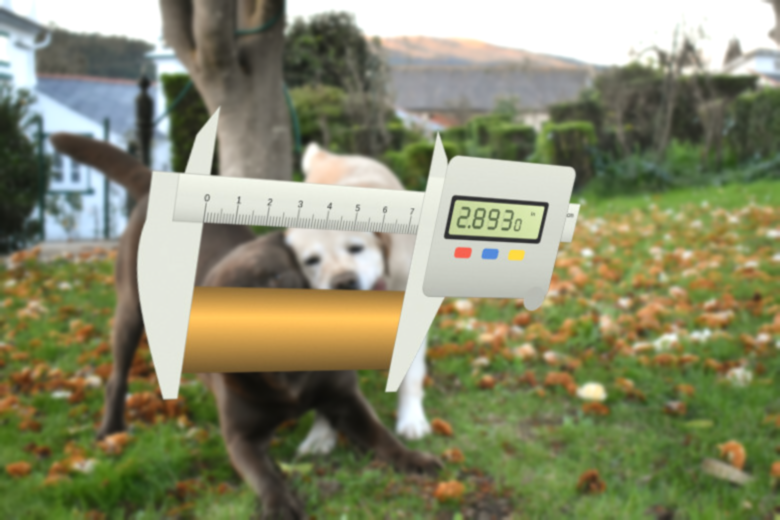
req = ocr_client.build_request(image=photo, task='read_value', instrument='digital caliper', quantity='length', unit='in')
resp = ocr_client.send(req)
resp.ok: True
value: 2.8930 in
